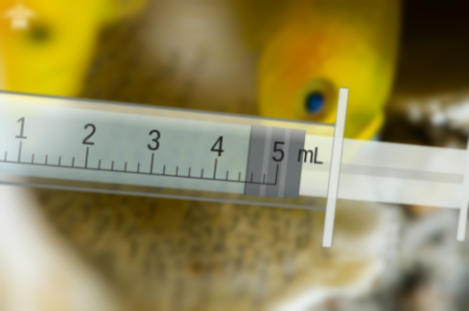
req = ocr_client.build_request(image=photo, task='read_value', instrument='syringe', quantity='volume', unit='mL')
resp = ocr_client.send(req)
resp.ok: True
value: 4.5 mL
